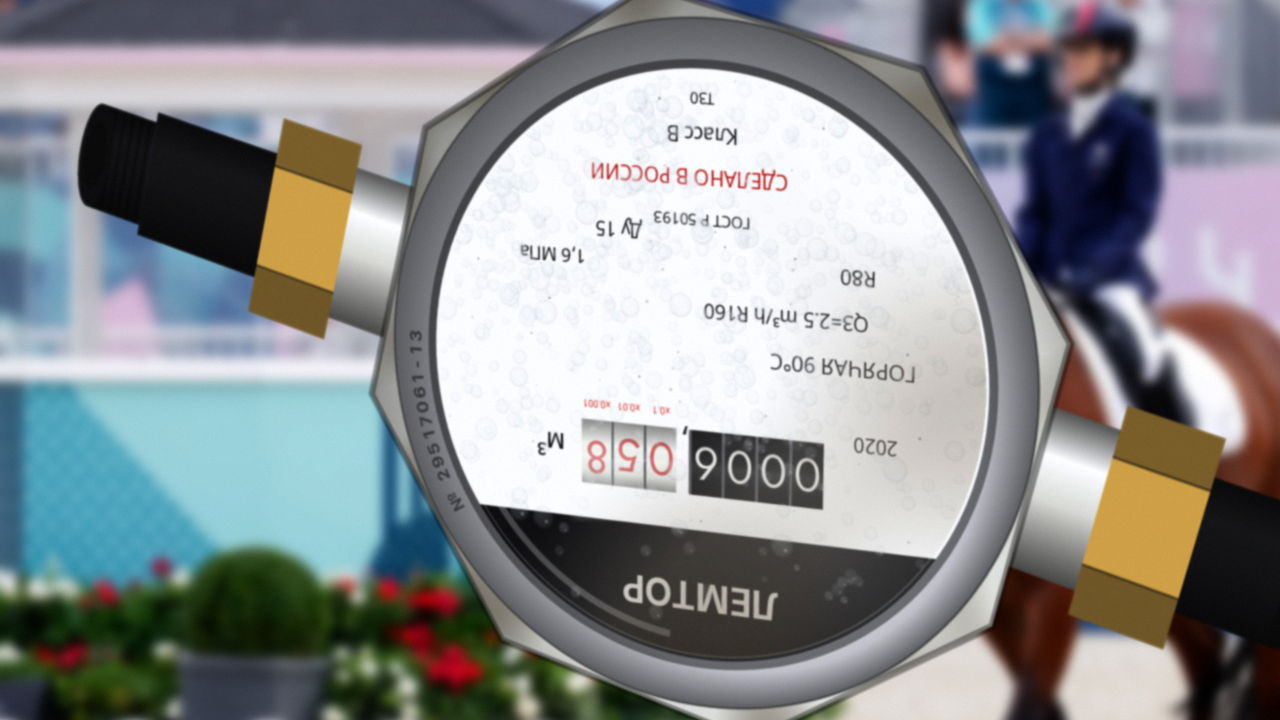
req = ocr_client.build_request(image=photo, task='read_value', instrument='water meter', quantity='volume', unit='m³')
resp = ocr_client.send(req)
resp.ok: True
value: 6.058 m³
